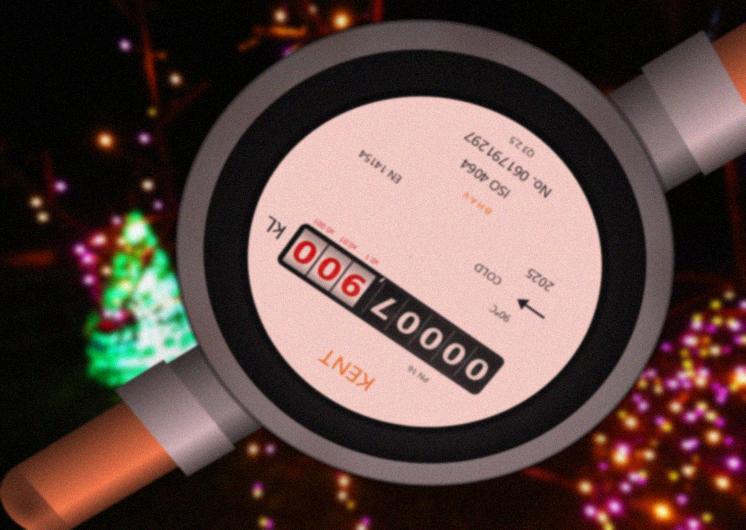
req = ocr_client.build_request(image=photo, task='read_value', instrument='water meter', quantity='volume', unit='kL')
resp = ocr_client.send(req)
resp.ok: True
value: 7.900 kL
